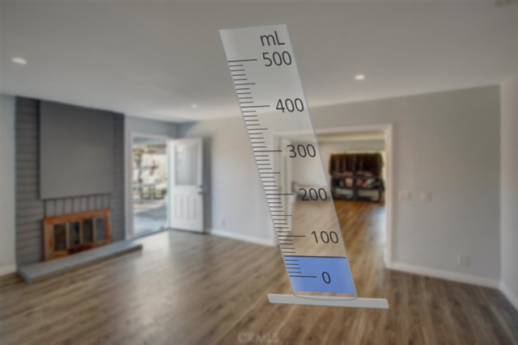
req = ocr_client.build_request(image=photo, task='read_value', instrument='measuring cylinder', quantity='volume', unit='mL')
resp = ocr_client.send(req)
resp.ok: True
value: 50 mL
